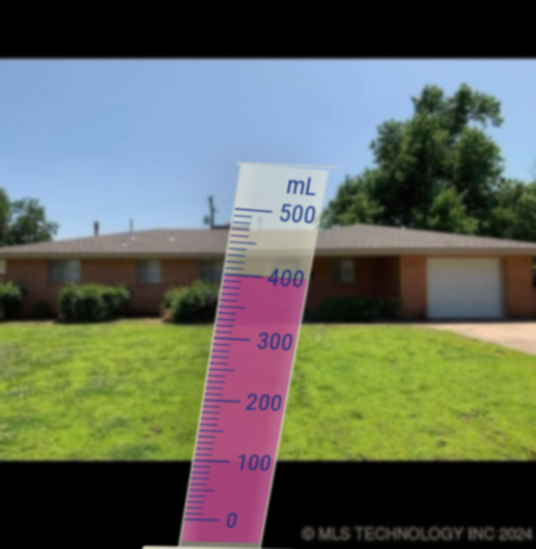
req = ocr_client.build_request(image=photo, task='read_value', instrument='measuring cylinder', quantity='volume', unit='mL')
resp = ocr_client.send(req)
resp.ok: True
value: 400 mL
